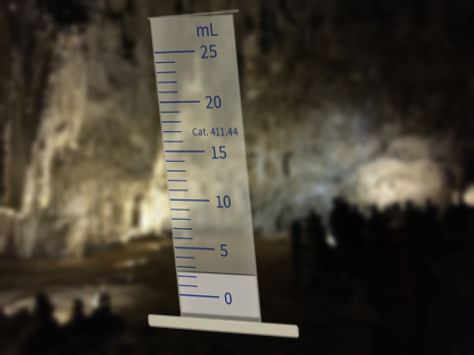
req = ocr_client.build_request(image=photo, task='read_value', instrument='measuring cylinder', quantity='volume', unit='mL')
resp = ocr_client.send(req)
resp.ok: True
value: 2.5 mL
